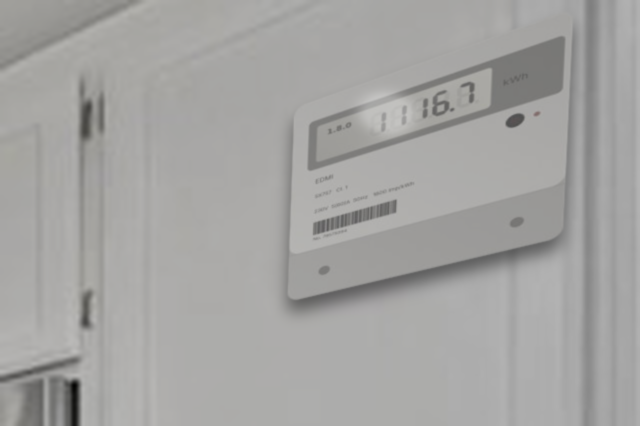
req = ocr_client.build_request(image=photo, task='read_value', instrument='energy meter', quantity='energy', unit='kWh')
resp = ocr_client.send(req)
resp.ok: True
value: 1116.7 kWh
